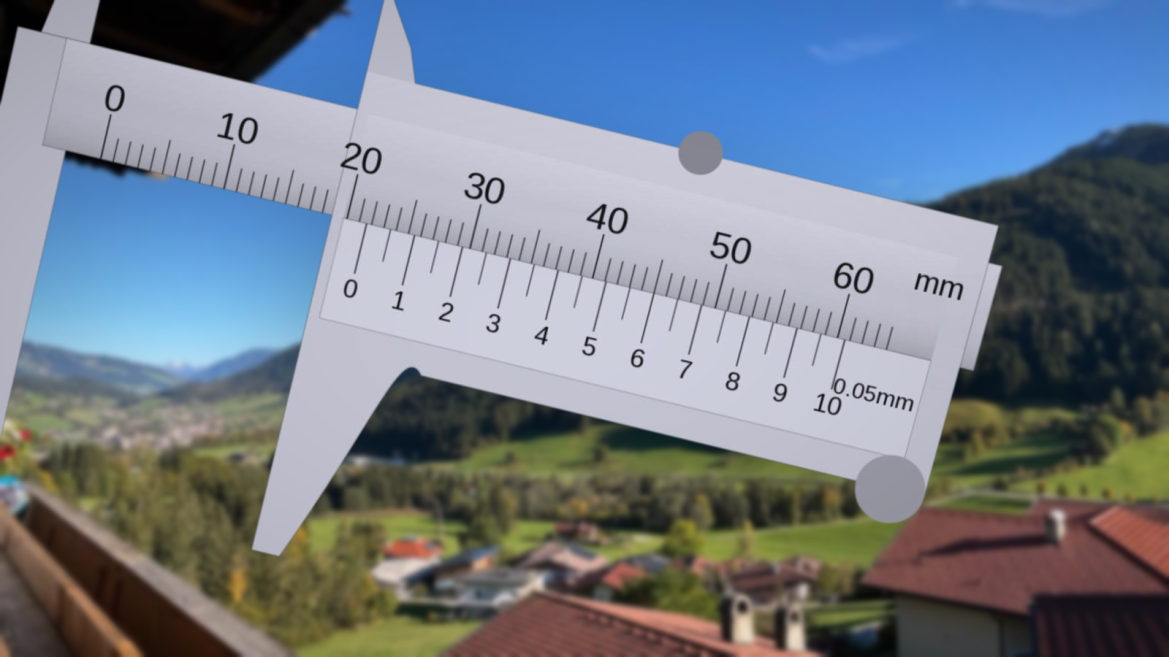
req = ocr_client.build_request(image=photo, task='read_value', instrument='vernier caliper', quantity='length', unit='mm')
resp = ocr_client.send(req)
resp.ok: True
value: 21.6 mm
